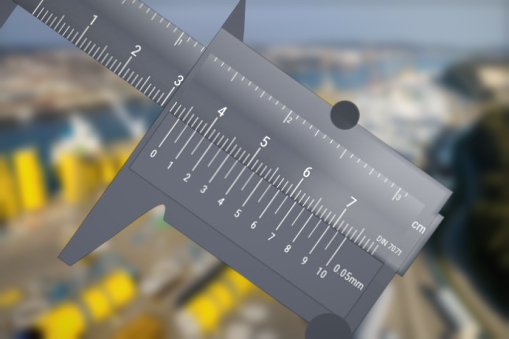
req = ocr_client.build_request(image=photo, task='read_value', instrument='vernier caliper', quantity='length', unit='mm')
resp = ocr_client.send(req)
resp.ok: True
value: 34.2 mm
